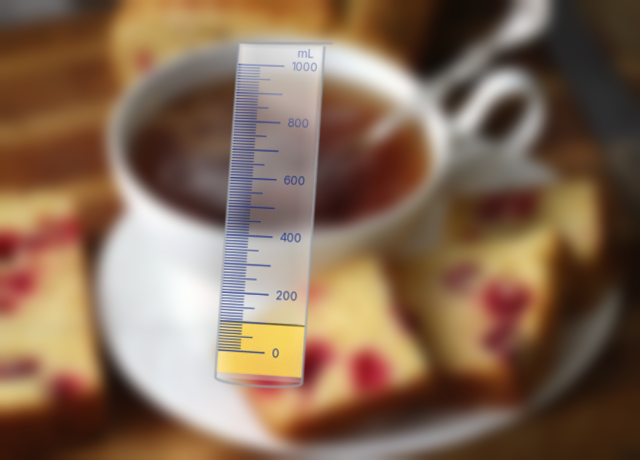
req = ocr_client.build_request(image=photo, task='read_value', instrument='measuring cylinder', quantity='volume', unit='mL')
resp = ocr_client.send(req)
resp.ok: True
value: 100 mL
